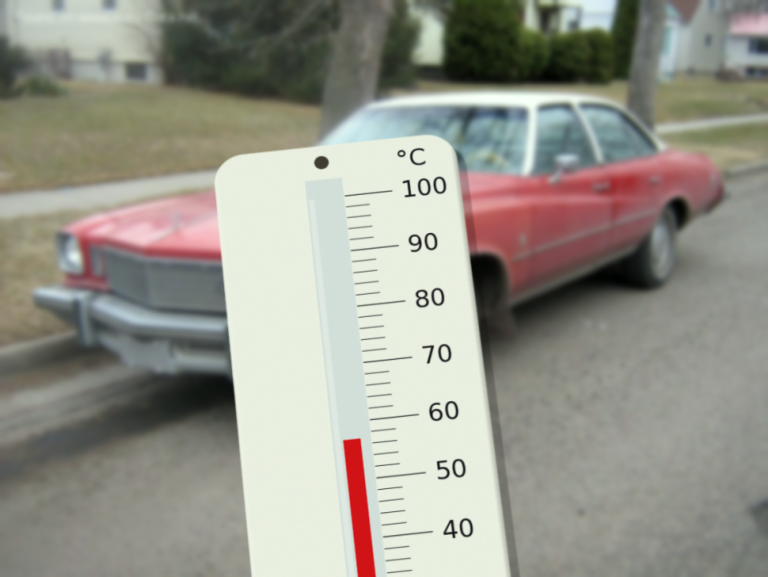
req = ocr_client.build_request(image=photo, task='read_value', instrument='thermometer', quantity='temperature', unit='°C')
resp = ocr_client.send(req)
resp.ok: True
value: 57 °C
